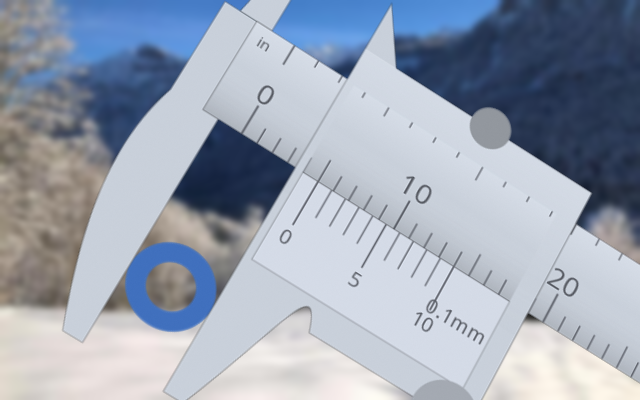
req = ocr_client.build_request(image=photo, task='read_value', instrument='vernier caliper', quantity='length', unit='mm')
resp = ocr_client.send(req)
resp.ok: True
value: 5.0 mm
